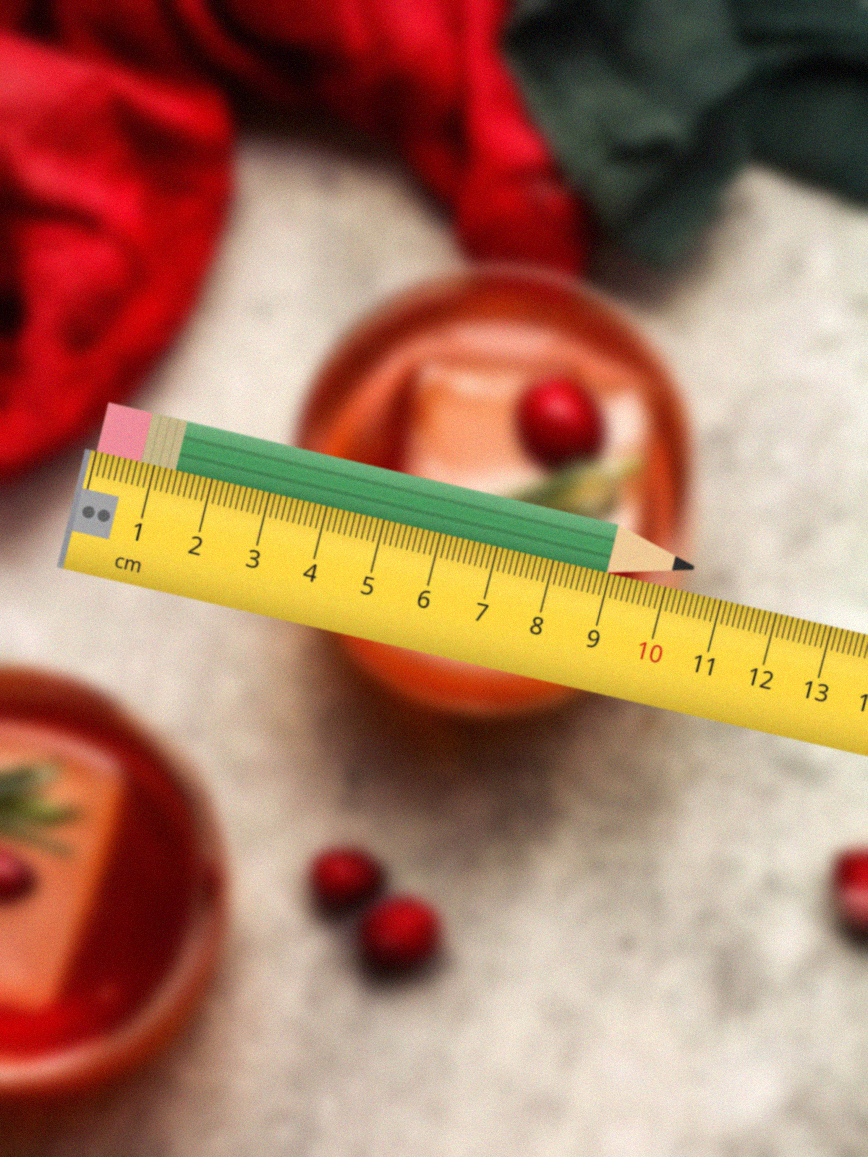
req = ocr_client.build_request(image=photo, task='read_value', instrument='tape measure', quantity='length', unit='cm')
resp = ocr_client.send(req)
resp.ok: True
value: 10.4 cm
